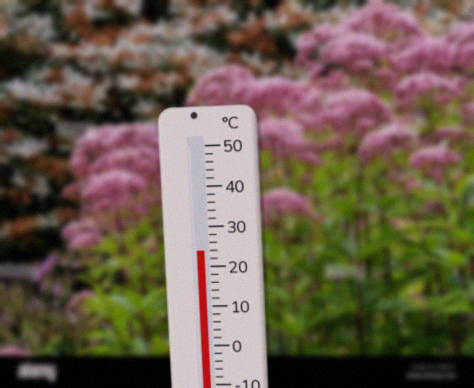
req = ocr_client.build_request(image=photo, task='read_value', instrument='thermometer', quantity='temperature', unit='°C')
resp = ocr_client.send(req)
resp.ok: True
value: 24 °C
